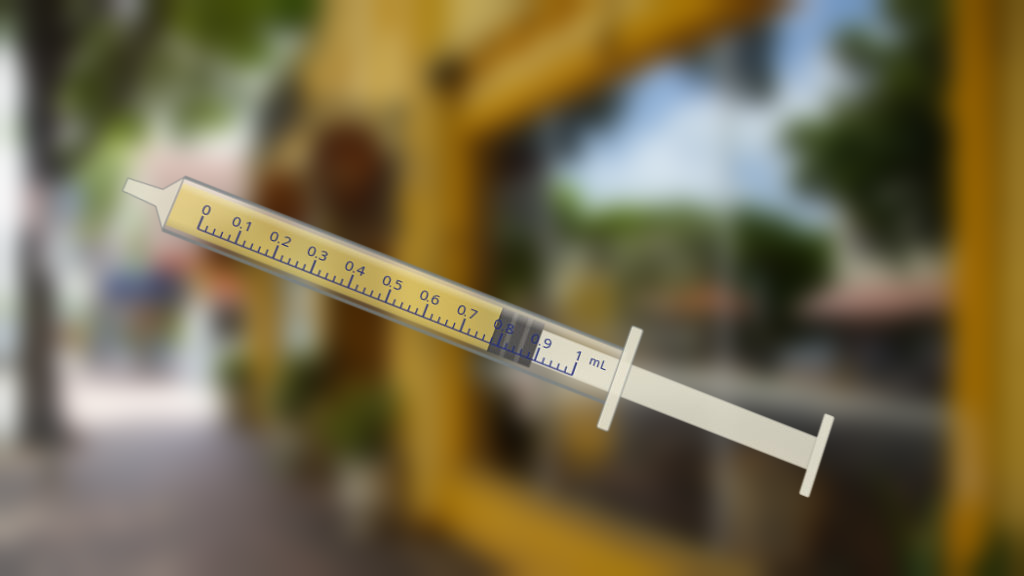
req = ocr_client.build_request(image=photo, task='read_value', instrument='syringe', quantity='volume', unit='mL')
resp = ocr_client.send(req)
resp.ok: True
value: 0.78 mL
